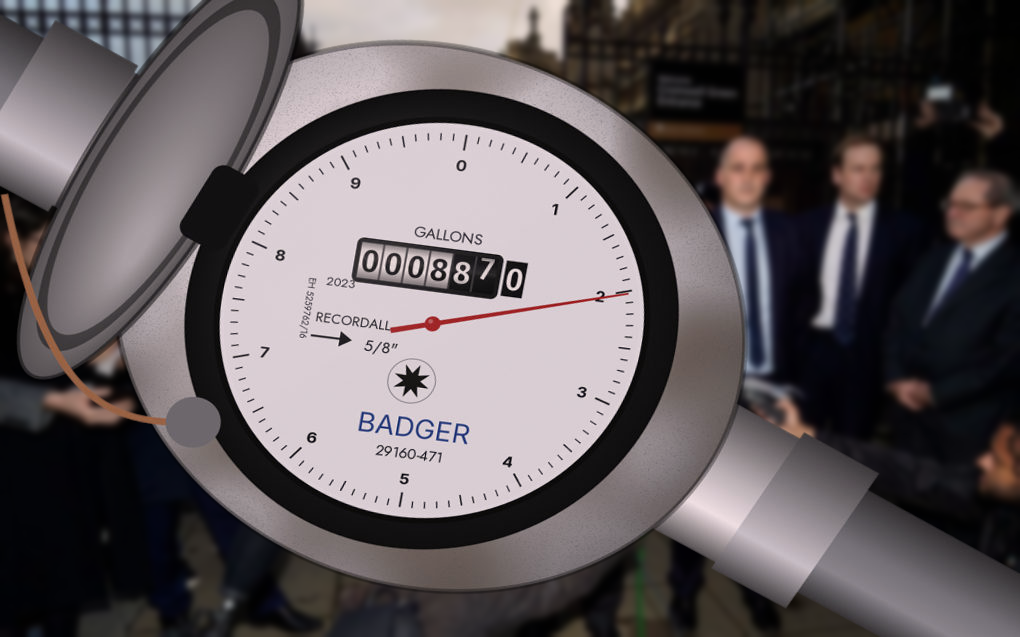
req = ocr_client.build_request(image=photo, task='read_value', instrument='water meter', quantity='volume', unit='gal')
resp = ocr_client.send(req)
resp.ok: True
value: 8872.0 gal
